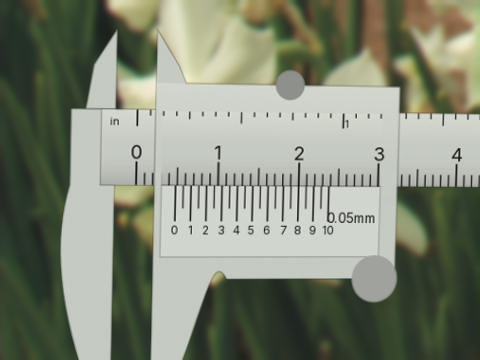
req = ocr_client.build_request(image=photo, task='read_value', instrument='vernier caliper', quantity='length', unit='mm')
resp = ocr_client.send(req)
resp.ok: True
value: 4.8 mm
